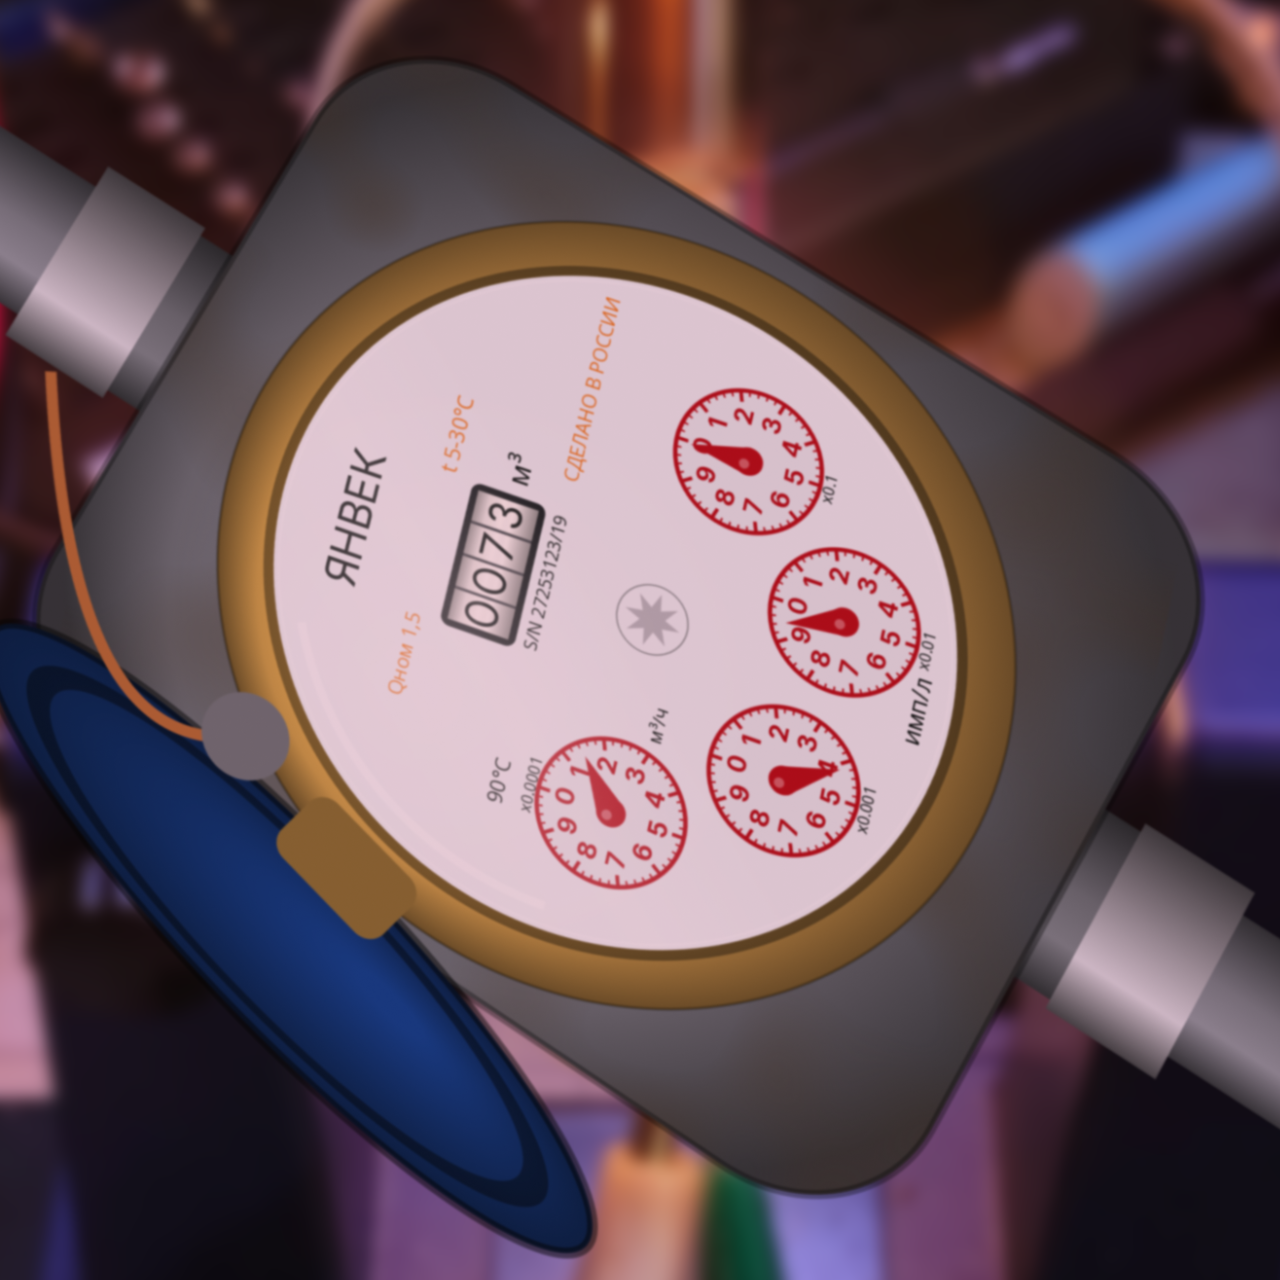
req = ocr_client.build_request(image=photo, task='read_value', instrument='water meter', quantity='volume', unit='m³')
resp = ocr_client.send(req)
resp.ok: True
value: 72.9941 m³
